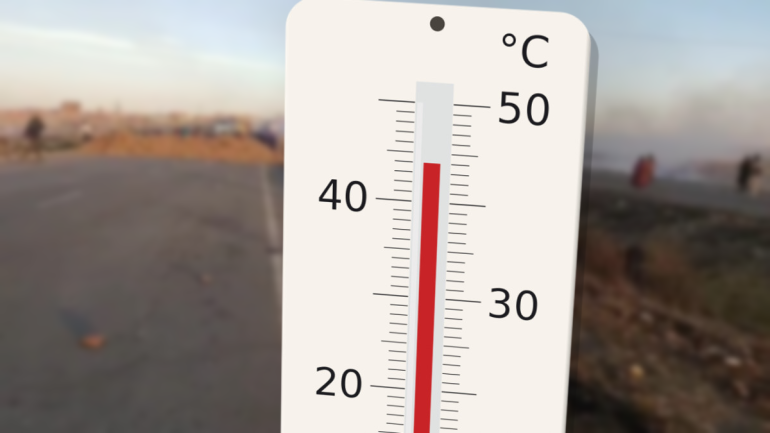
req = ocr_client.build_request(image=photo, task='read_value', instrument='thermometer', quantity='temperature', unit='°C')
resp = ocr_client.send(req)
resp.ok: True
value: 44 °C
